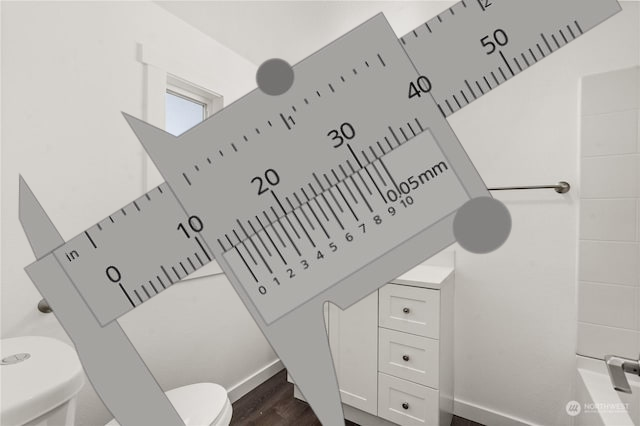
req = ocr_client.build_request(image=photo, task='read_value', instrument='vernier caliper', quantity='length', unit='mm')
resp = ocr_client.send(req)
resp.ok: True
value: 13.2 mm
